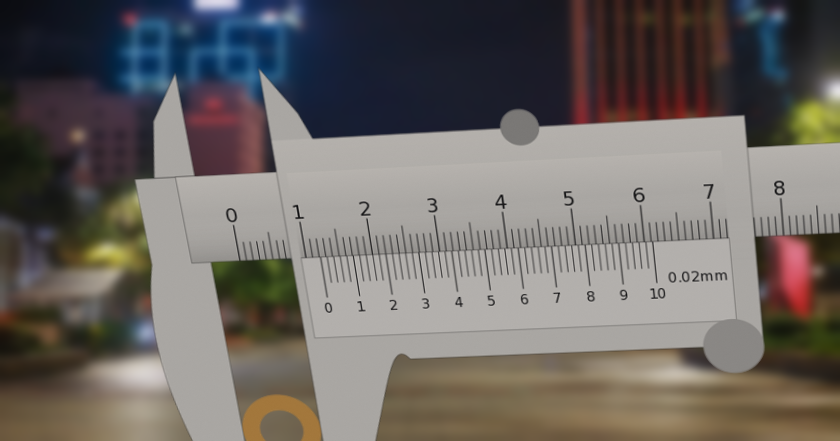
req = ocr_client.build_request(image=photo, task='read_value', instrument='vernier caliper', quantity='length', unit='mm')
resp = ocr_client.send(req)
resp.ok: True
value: 12.2 mm
